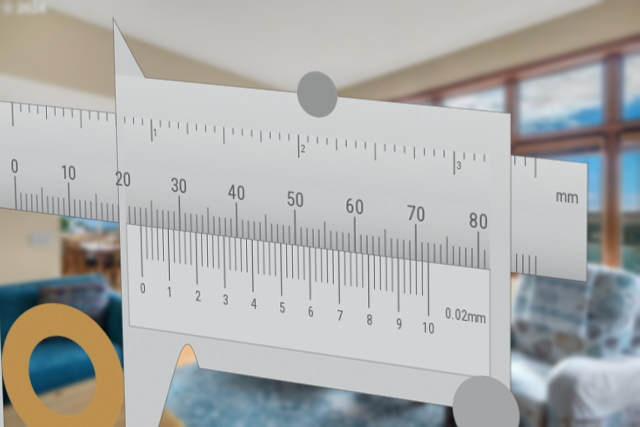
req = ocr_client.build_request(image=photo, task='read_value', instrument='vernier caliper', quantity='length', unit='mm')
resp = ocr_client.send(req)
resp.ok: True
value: 23.0 mm
